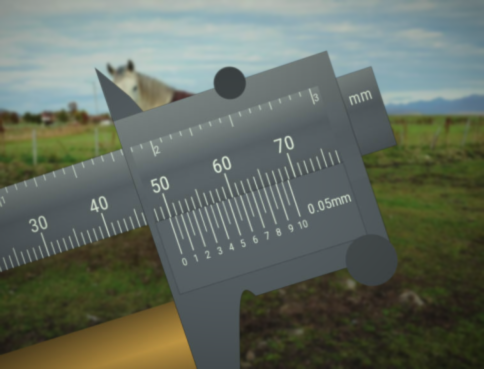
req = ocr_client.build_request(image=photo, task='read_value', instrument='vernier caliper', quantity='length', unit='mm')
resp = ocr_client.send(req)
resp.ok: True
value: 49.8 mm
